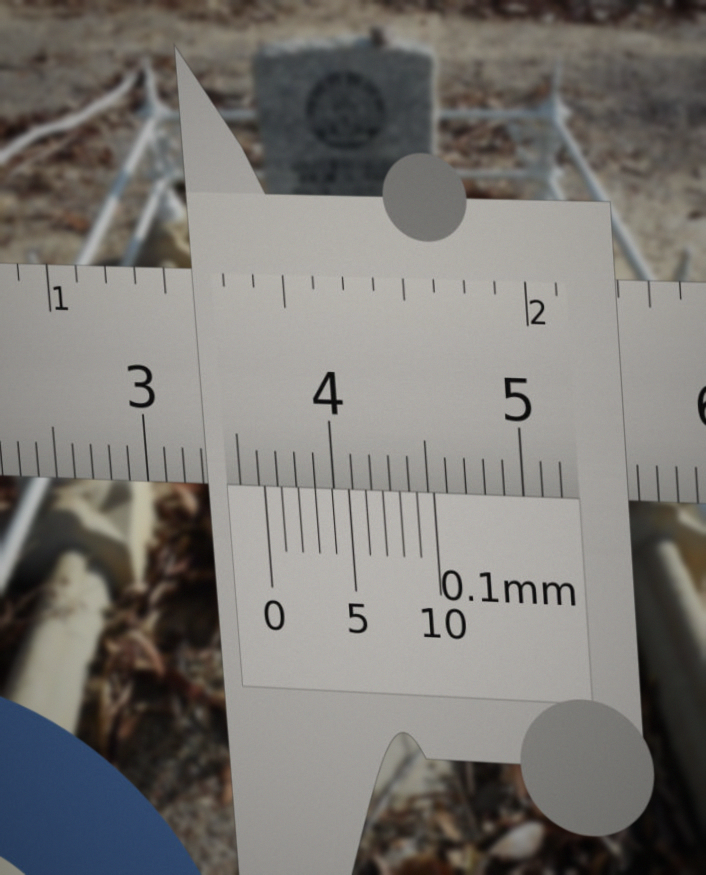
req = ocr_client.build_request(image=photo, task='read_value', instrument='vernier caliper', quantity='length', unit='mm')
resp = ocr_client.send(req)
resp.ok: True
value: 36.3 mm
